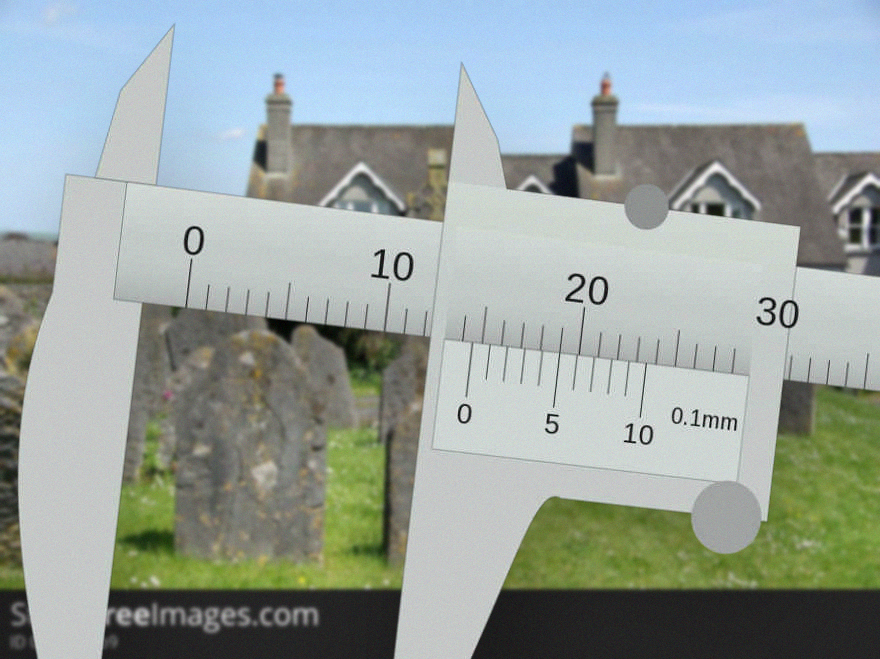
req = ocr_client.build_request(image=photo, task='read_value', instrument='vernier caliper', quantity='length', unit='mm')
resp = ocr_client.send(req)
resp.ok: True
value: 14.5 mm
